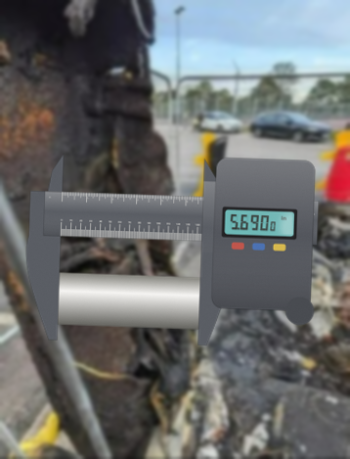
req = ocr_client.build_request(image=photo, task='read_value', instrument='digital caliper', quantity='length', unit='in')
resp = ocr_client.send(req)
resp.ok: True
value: 5.6900 in
